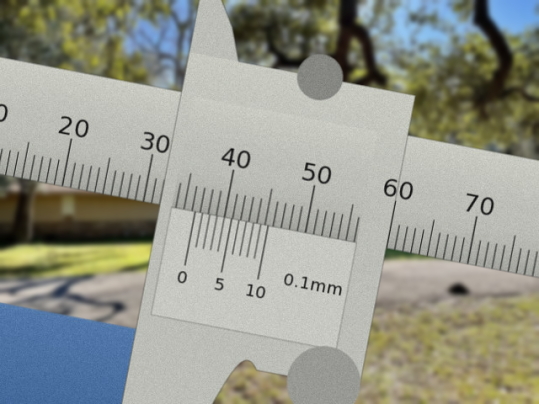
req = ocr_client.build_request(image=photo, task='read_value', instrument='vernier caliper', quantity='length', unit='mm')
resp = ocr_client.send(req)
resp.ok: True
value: 36.4 mm
